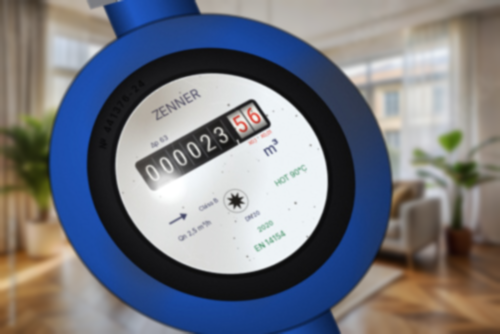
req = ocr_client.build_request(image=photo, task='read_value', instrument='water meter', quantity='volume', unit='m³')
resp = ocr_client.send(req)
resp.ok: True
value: 23.56 m³
